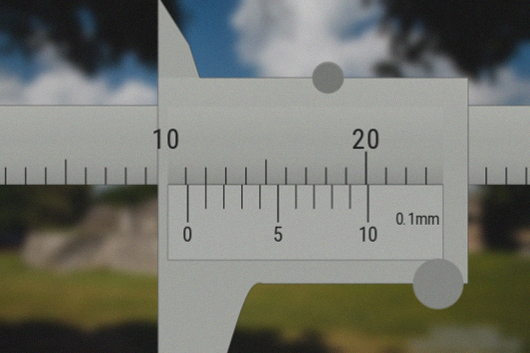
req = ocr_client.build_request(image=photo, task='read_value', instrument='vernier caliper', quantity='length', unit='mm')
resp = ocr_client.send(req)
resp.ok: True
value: 11.1 mm
